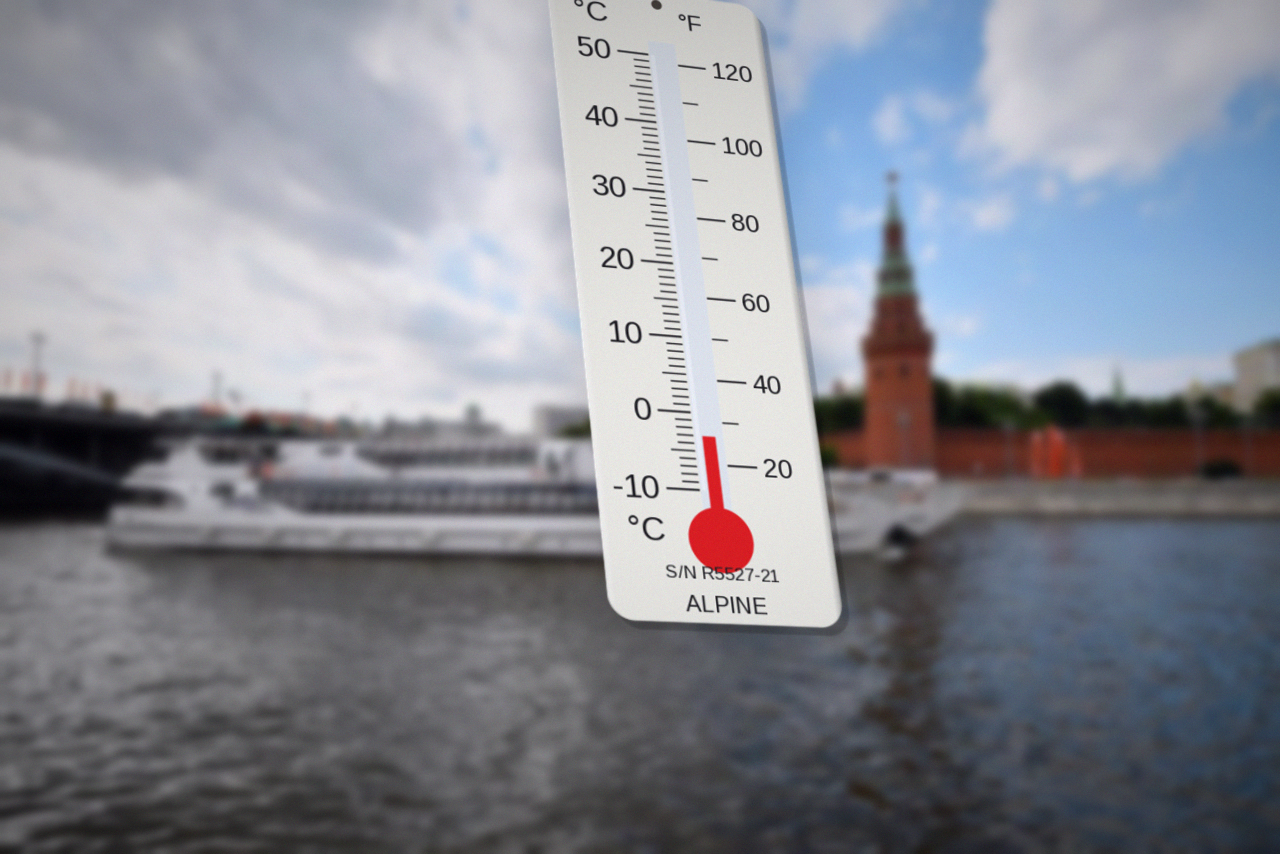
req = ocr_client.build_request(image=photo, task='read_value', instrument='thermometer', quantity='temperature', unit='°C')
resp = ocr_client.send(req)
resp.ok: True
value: -3 °C
